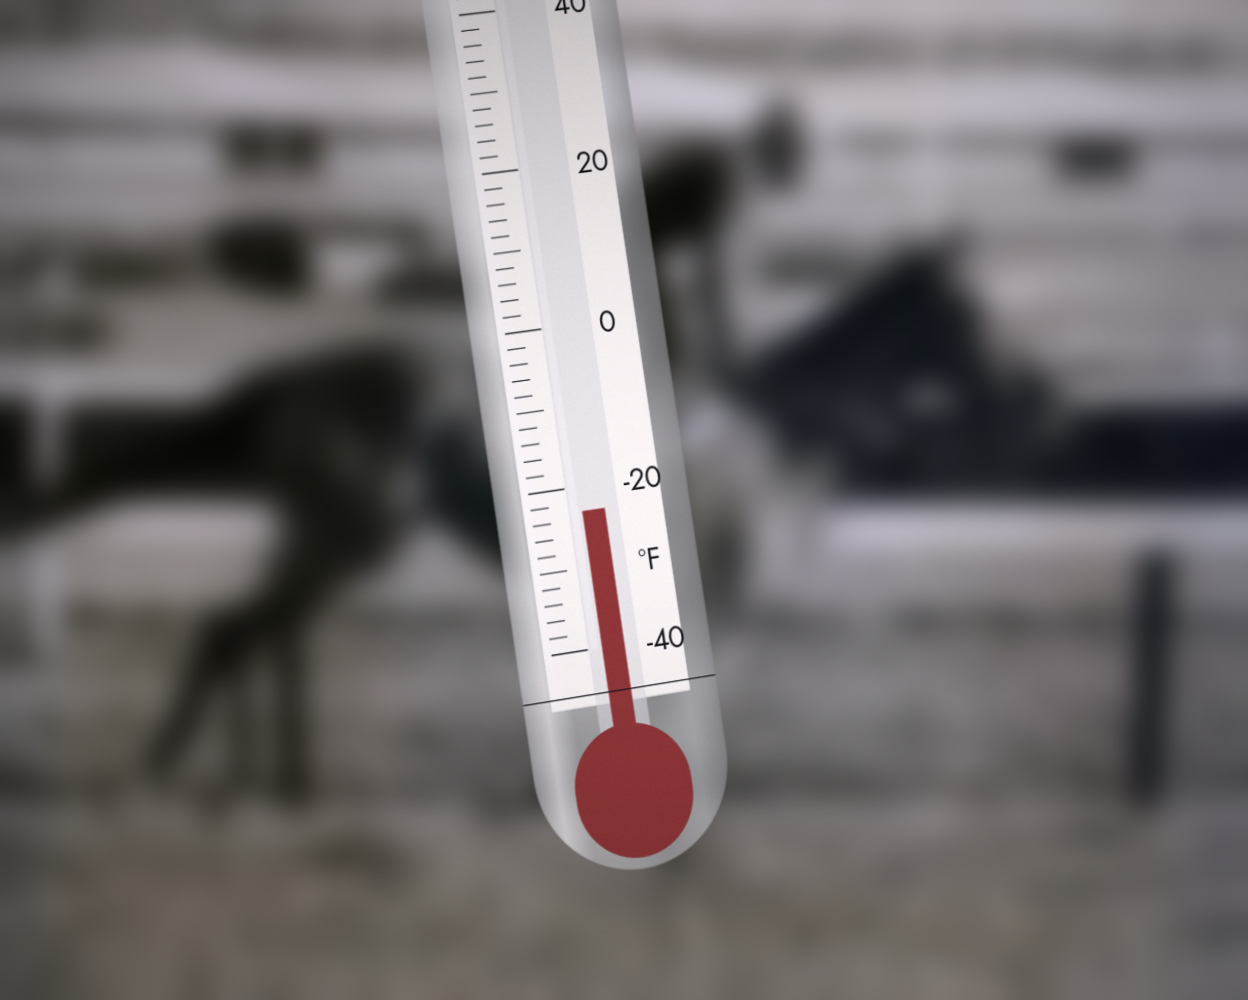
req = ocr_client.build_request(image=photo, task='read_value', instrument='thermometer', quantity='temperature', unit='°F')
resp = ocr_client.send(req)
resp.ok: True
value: -23 °F
